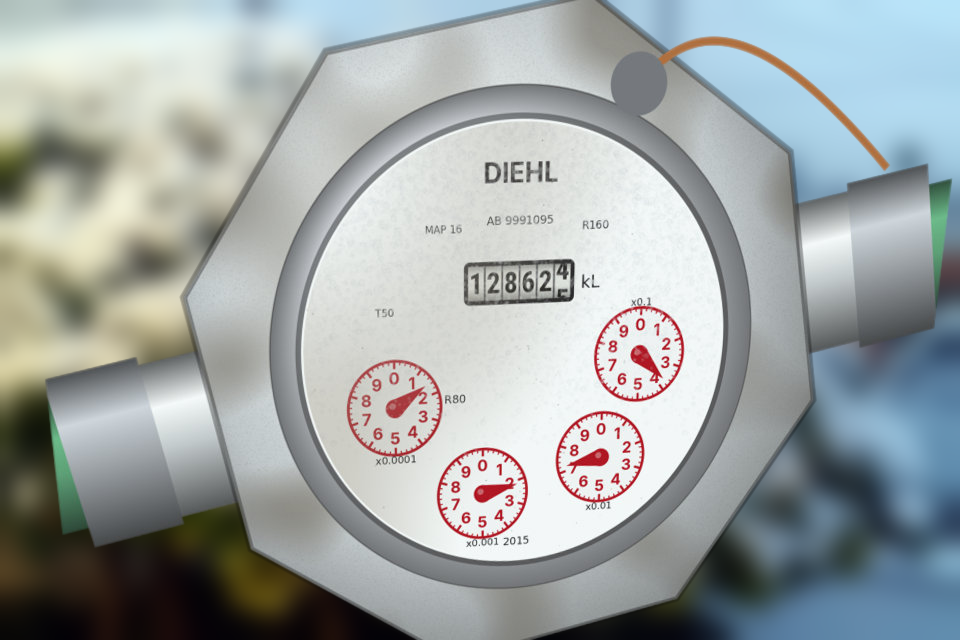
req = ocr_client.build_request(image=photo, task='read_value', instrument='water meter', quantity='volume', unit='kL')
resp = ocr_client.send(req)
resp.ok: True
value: 128624.3721 kL
